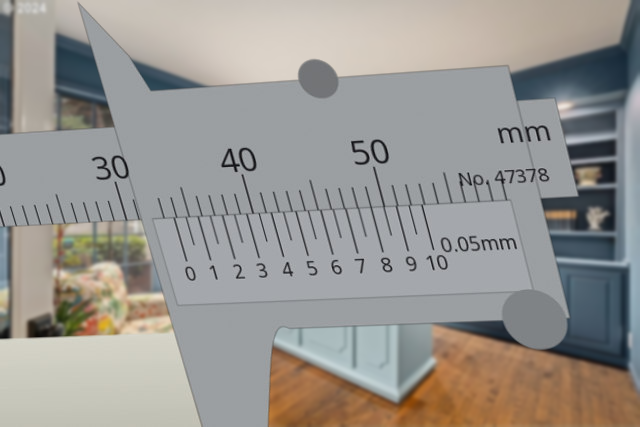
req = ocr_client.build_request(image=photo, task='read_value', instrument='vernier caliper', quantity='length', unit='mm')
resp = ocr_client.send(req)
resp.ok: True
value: 33.8 mm
